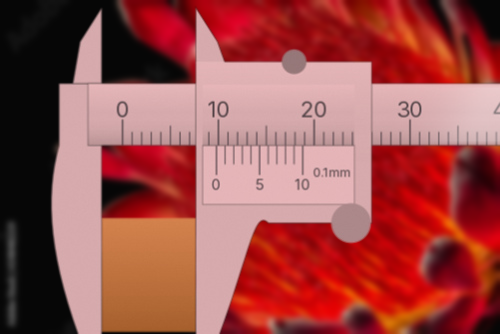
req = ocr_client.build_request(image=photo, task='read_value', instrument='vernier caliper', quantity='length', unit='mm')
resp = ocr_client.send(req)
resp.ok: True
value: 9.8 mm
